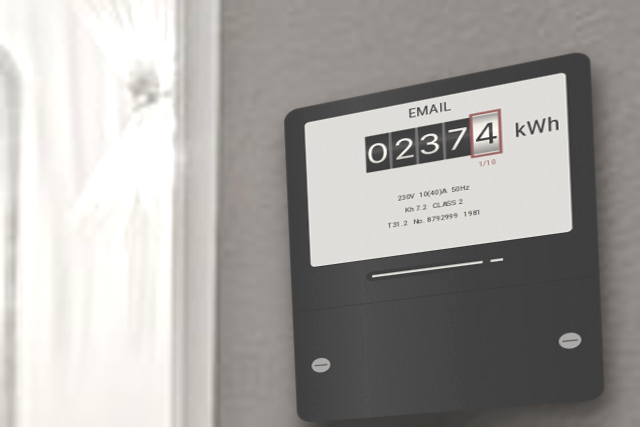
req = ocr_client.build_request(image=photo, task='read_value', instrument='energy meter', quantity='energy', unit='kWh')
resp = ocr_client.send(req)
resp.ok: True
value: 237.4 kWh
